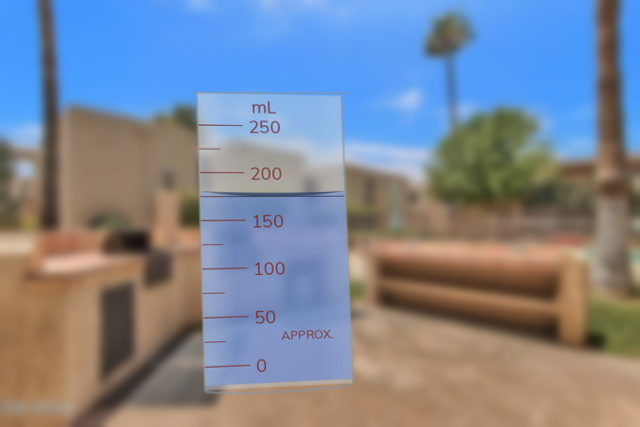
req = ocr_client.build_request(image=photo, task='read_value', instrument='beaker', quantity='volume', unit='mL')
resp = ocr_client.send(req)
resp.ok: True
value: 175 mL
